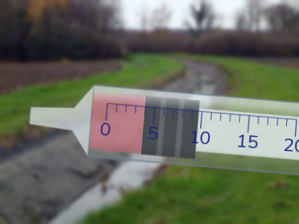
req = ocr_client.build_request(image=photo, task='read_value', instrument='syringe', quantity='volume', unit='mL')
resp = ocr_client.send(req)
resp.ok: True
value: 4 mL
